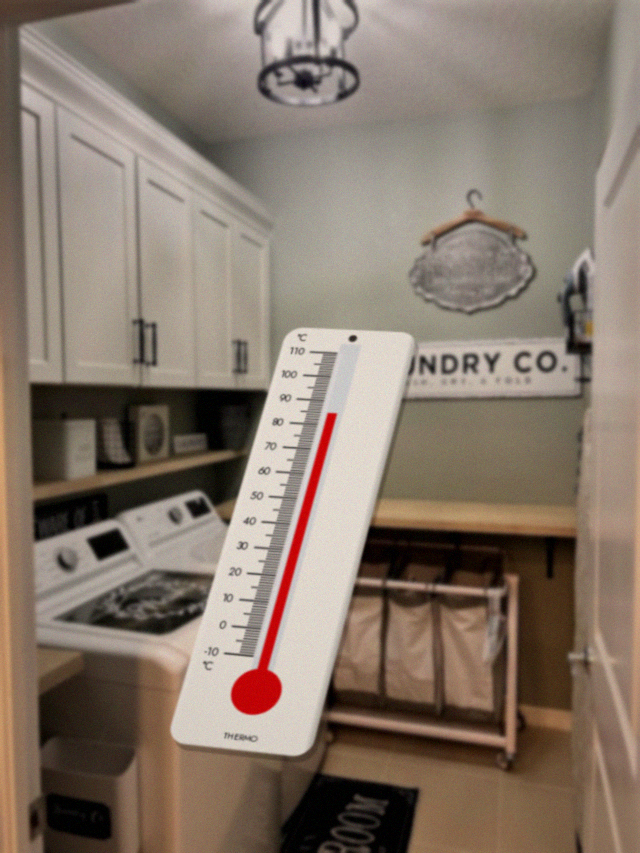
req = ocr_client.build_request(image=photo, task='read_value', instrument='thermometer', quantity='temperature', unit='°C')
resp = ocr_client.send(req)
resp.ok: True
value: 85 °C
